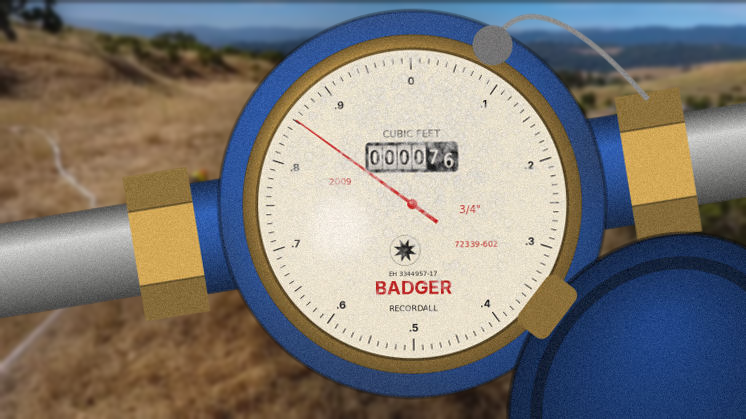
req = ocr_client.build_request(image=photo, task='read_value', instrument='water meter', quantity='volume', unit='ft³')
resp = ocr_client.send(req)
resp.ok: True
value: 75.85 ft³
